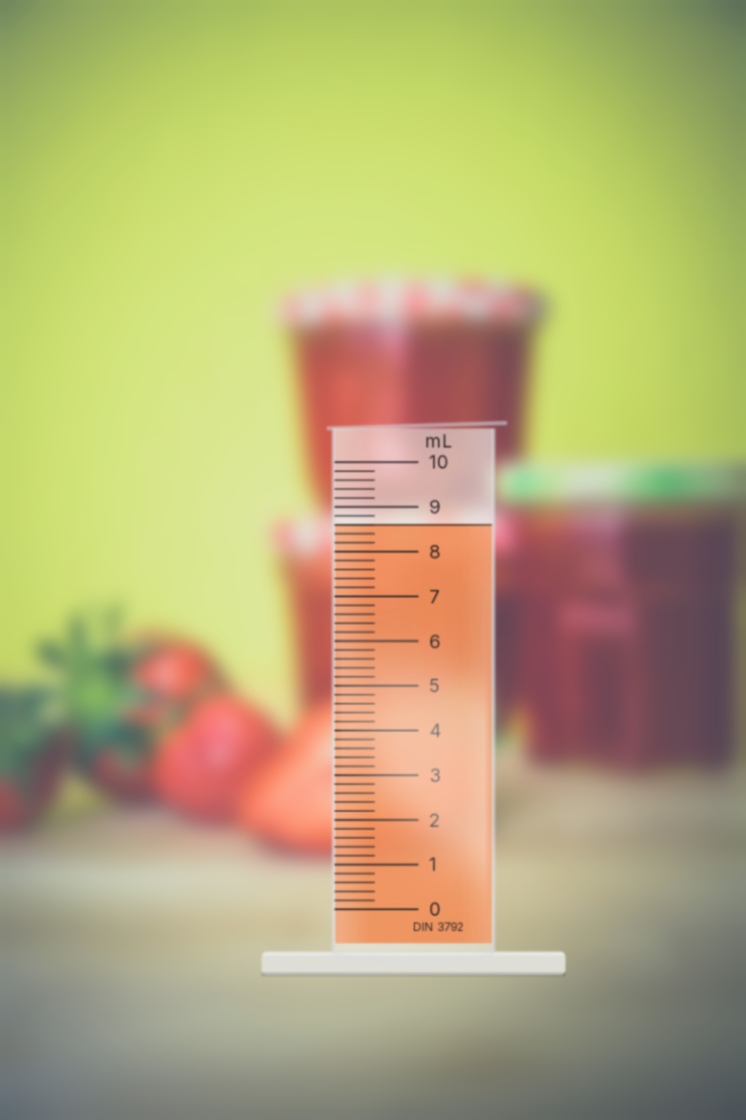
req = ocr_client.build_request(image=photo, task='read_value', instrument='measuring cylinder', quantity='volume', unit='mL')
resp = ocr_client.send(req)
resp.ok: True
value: 8.6 mL
